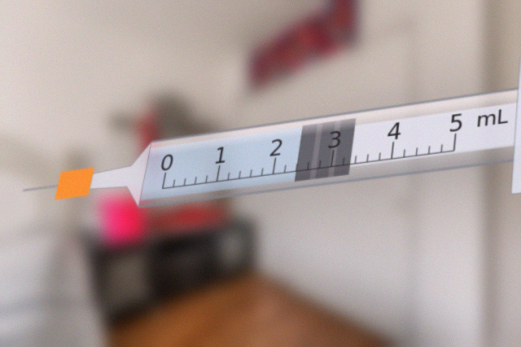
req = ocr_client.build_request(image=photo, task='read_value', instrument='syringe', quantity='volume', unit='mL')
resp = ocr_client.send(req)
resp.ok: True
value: 2.4 mL
